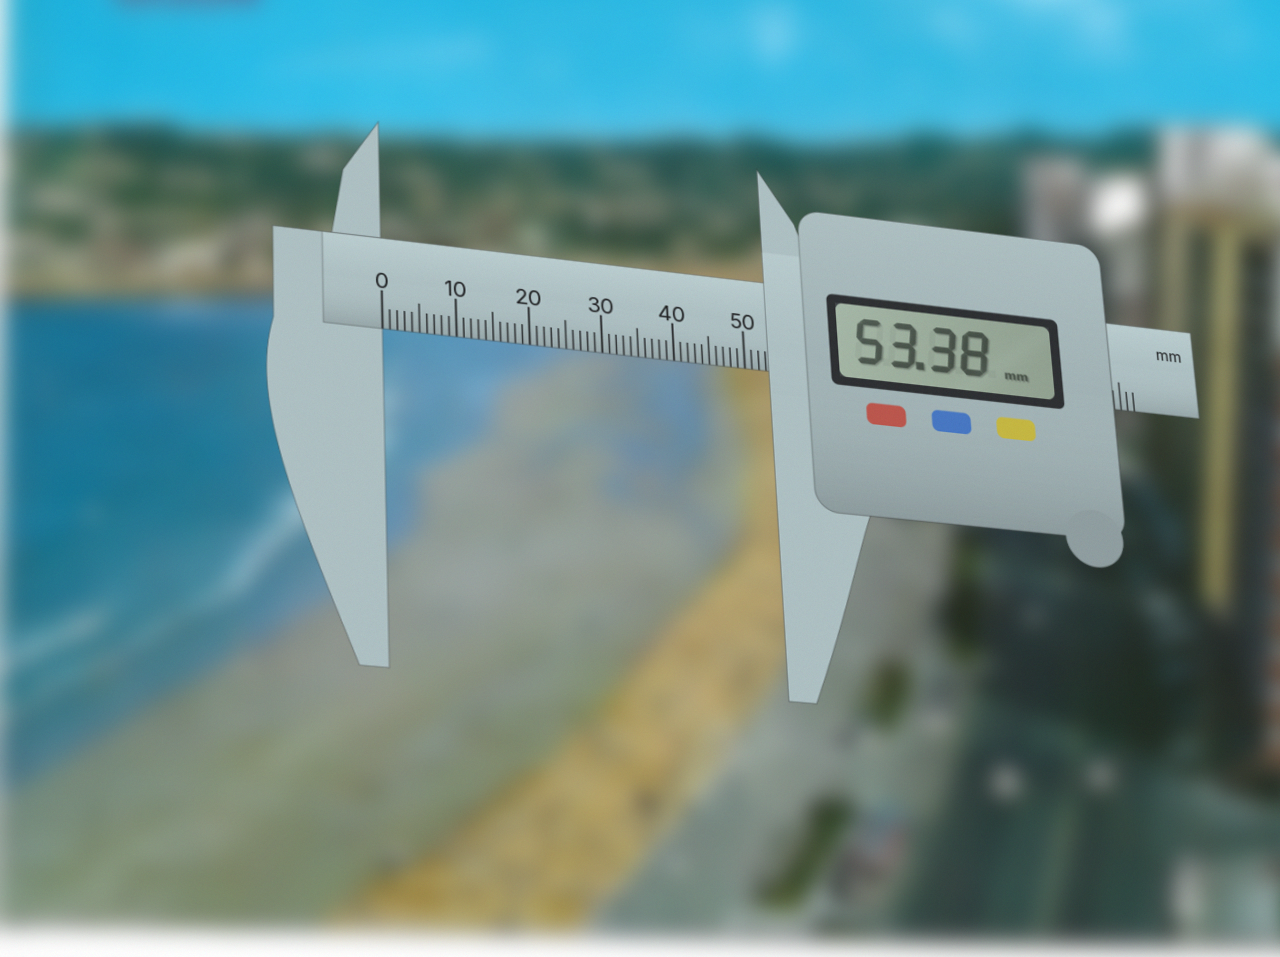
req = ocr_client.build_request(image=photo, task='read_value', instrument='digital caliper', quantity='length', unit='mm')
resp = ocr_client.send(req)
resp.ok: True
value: 53.38 mm
